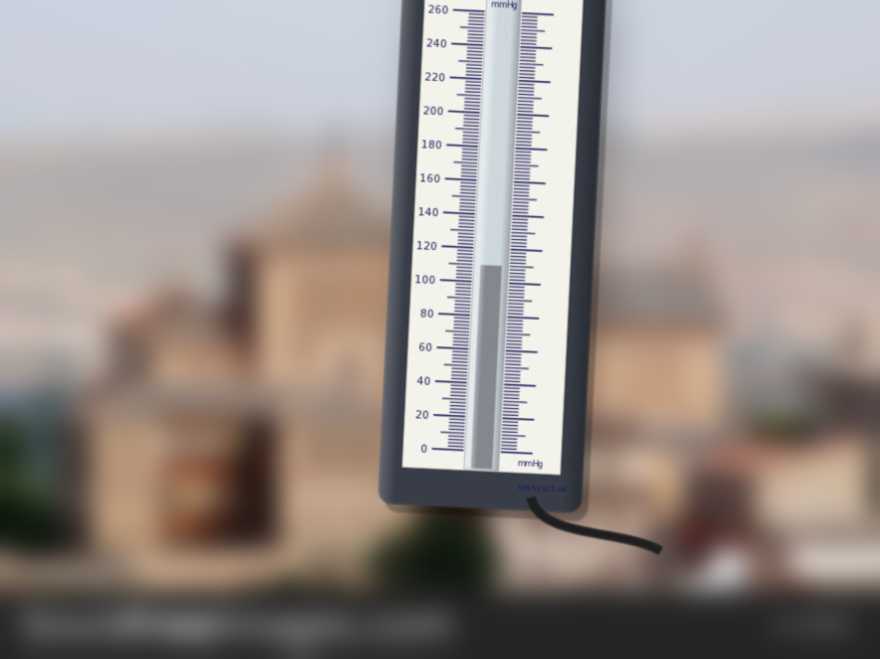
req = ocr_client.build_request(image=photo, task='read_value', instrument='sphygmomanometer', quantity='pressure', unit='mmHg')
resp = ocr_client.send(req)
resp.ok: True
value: 110 mmHg
